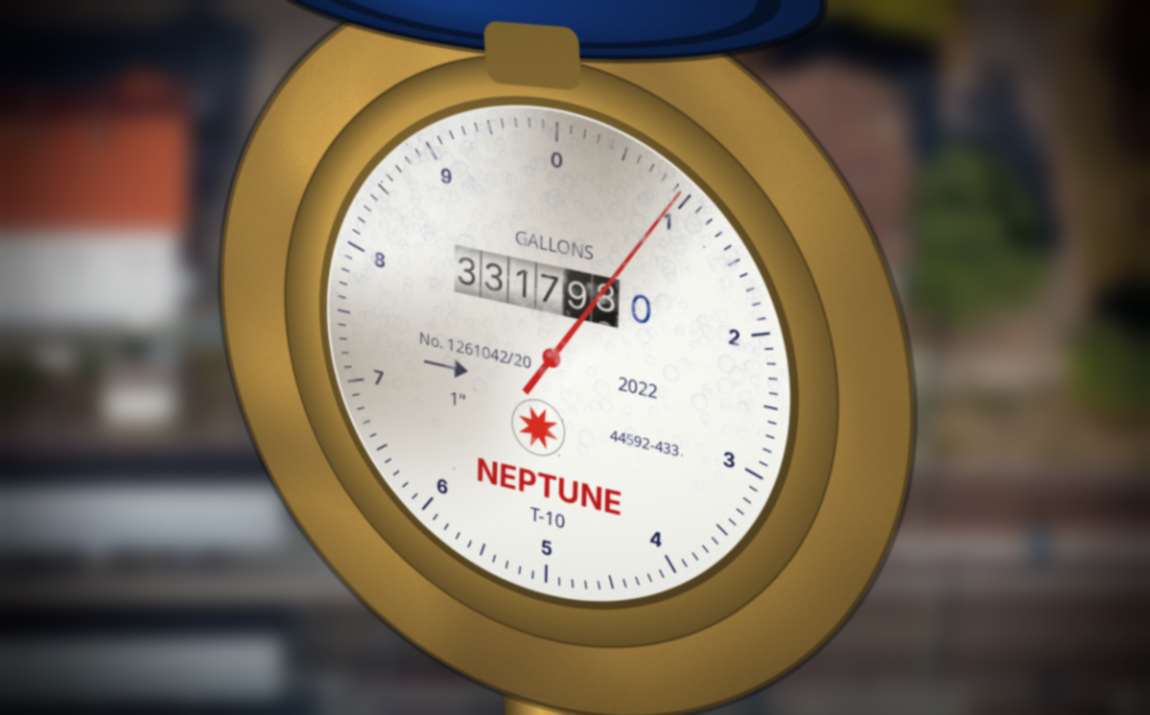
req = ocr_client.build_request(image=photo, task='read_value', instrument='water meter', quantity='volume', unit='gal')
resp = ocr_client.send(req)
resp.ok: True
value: 3317980.9 gal
